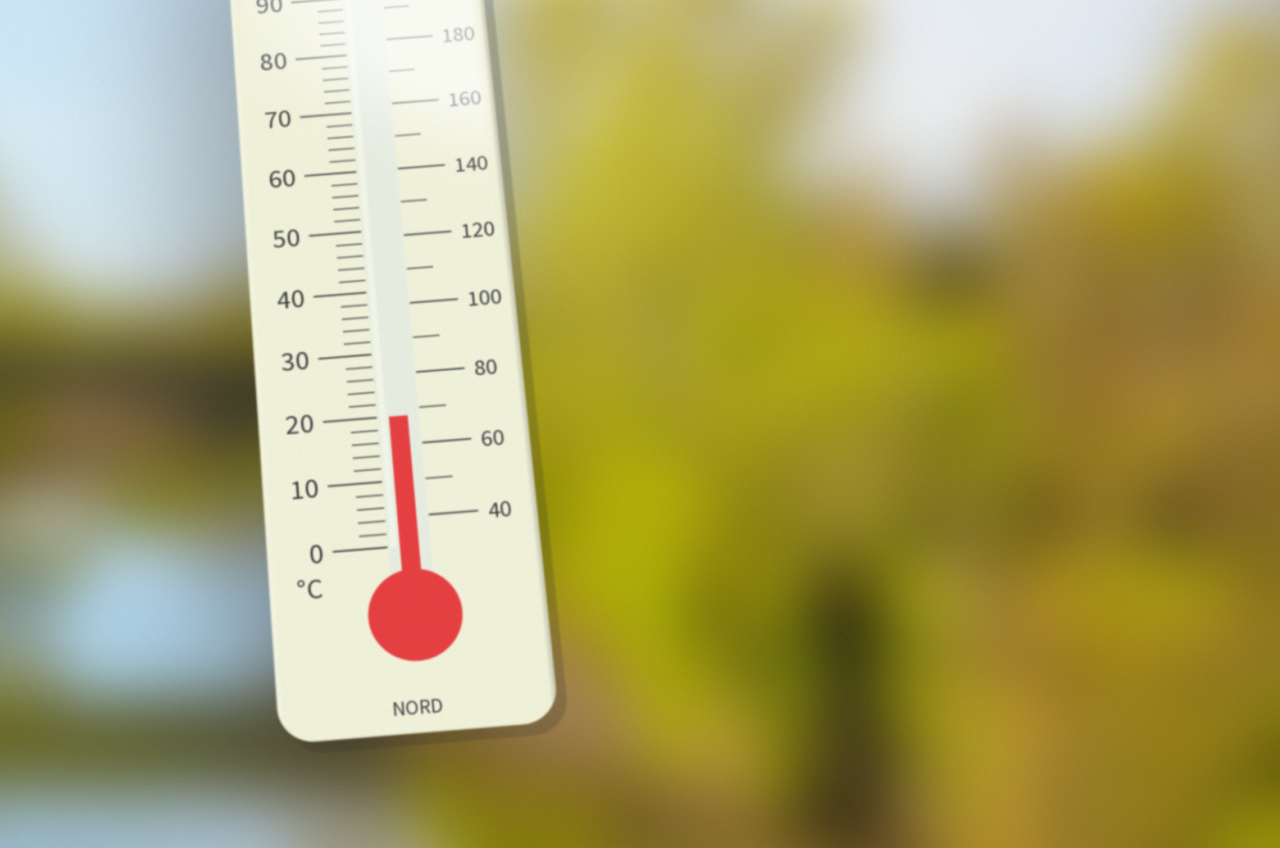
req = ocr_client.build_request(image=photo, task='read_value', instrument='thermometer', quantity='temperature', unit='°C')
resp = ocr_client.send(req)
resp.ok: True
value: 20 °C
